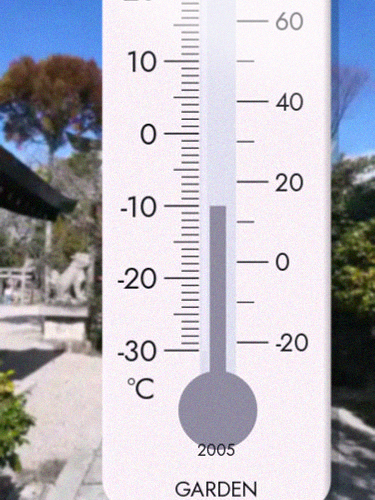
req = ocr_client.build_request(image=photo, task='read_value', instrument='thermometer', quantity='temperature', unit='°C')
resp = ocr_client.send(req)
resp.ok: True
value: -10 °C
